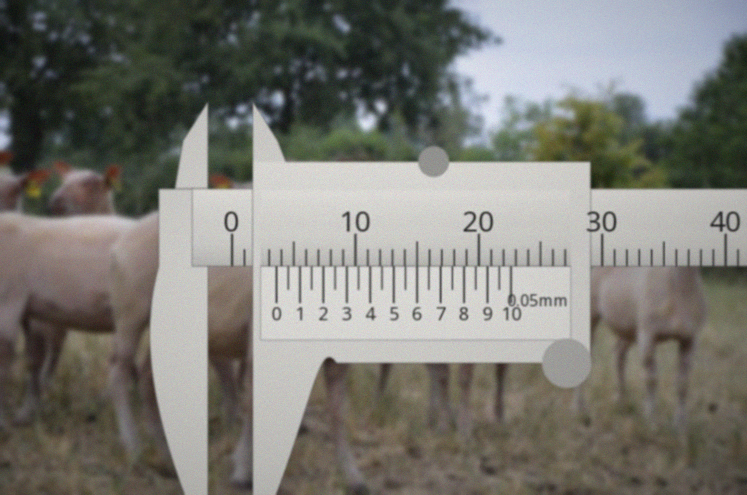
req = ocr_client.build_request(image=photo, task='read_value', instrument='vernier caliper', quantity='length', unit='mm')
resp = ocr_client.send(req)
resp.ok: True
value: 3.6 mm
